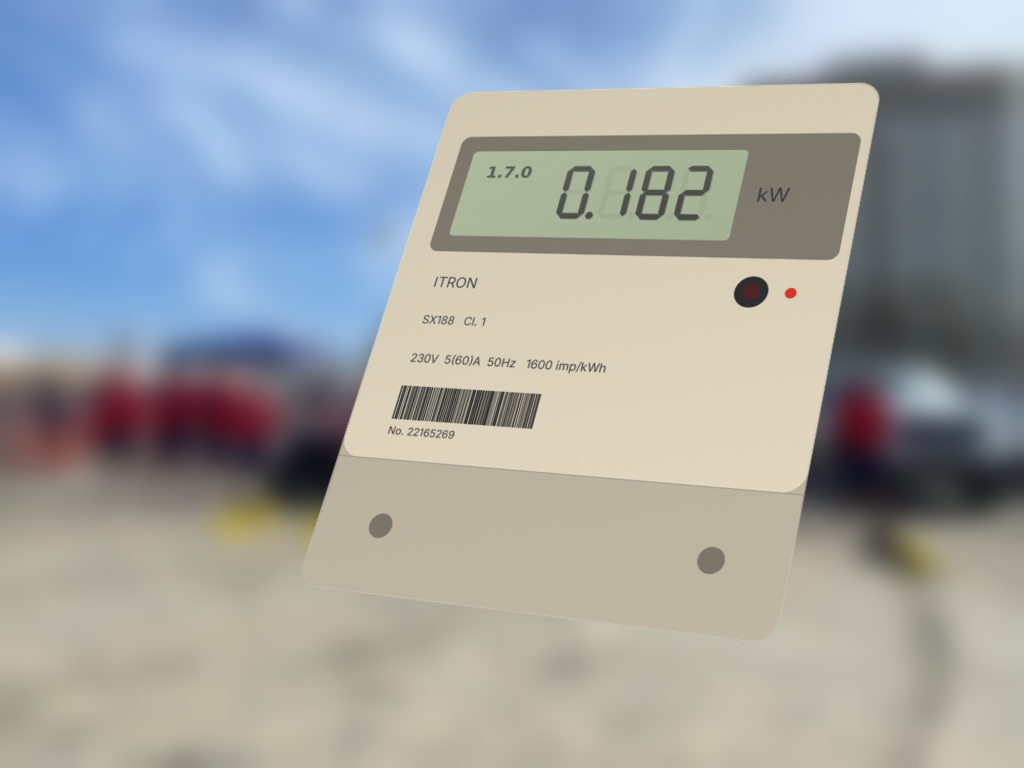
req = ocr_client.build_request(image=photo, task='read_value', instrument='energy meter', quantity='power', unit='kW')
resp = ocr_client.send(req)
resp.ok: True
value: 0.182 kW
